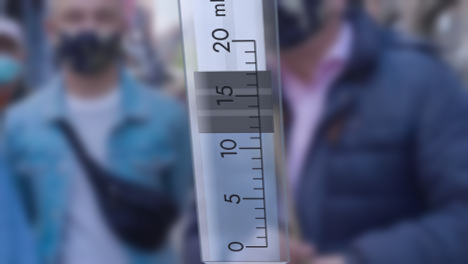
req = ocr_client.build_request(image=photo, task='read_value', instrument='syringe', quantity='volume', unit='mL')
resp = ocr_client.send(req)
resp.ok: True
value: 11.5 mL
